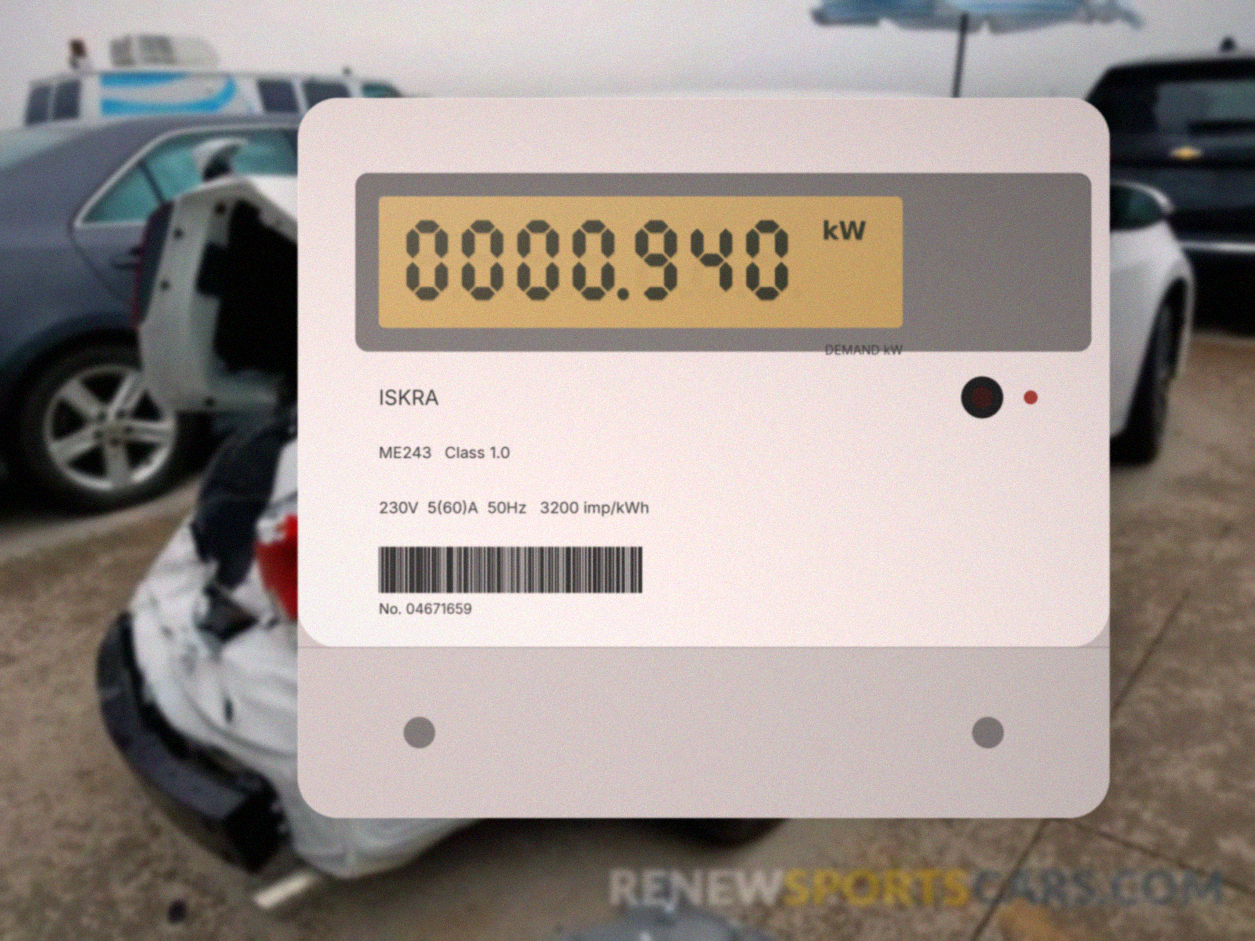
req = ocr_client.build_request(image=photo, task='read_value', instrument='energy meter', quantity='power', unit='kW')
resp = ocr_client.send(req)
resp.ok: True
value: 0.940 kW
